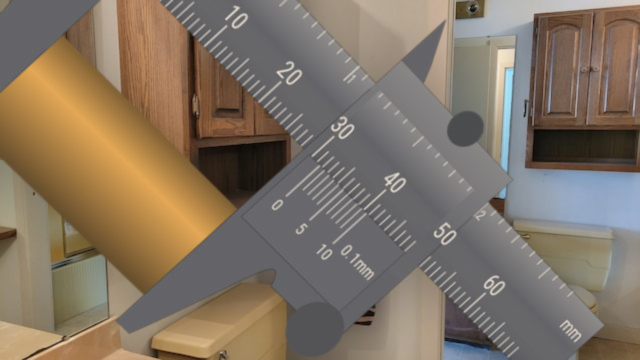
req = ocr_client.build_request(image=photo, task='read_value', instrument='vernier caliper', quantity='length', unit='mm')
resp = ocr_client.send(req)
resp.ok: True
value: 31.6 mm
